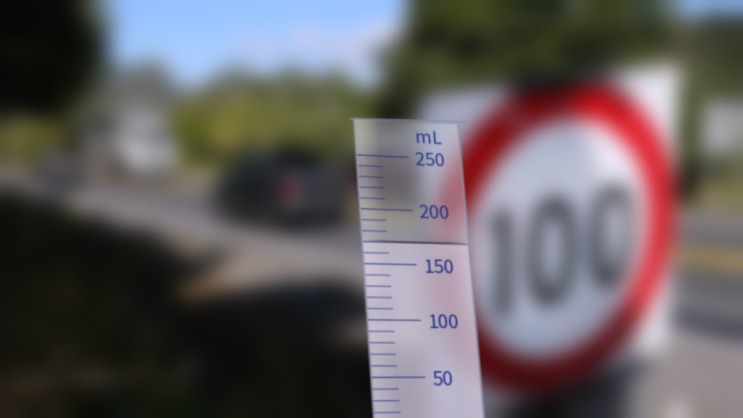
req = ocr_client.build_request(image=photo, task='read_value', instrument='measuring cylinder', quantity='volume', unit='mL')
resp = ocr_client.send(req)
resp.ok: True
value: 170 mL
